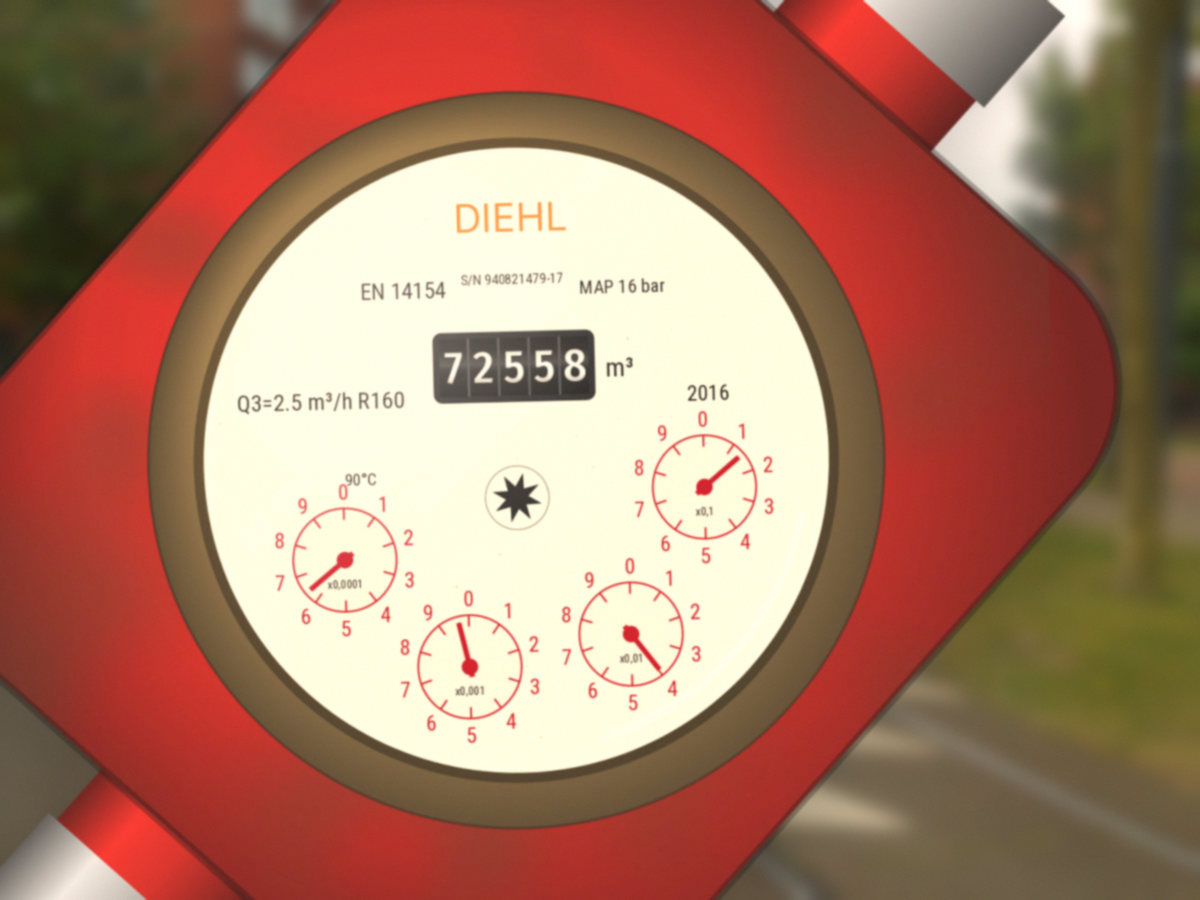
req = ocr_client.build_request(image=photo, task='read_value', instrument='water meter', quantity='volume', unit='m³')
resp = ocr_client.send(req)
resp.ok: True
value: 72558.1396 m³
